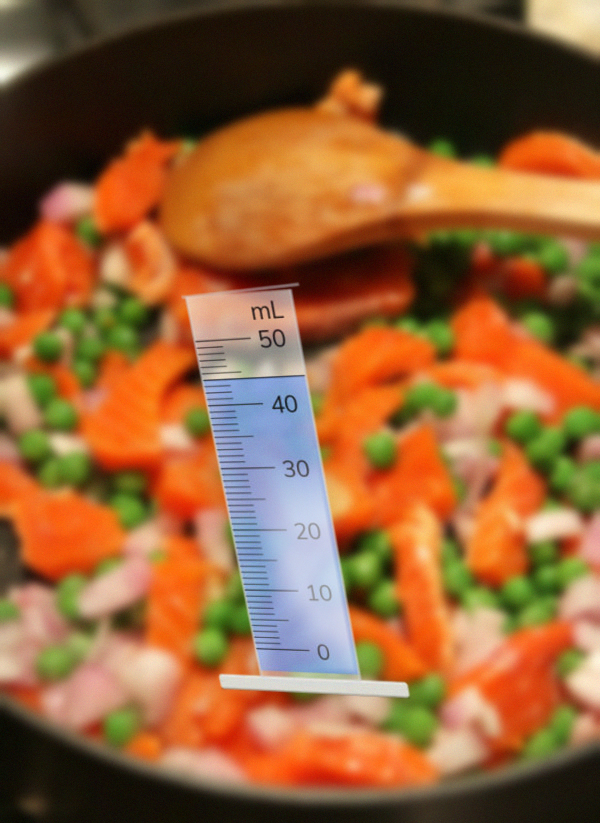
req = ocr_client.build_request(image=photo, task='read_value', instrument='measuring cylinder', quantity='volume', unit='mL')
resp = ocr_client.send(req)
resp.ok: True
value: 44 mL
